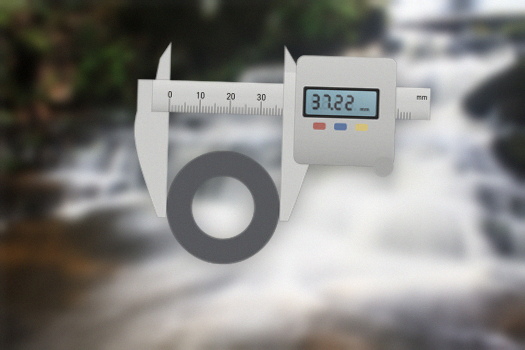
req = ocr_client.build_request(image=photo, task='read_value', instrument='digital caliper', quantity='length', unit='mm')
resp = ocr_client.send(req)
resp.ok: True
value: 37.22 mm
